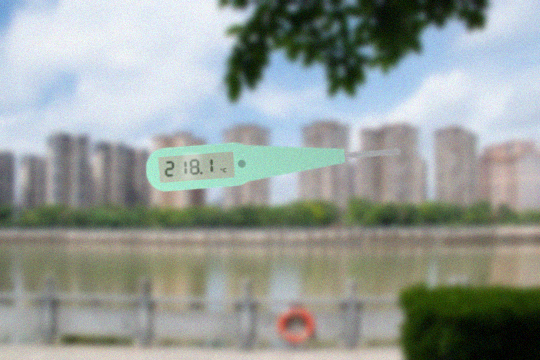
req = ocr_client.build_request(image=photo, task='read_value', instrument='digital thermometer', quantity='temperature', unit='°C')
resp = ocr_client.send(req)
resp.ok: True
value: 218.1 °C
